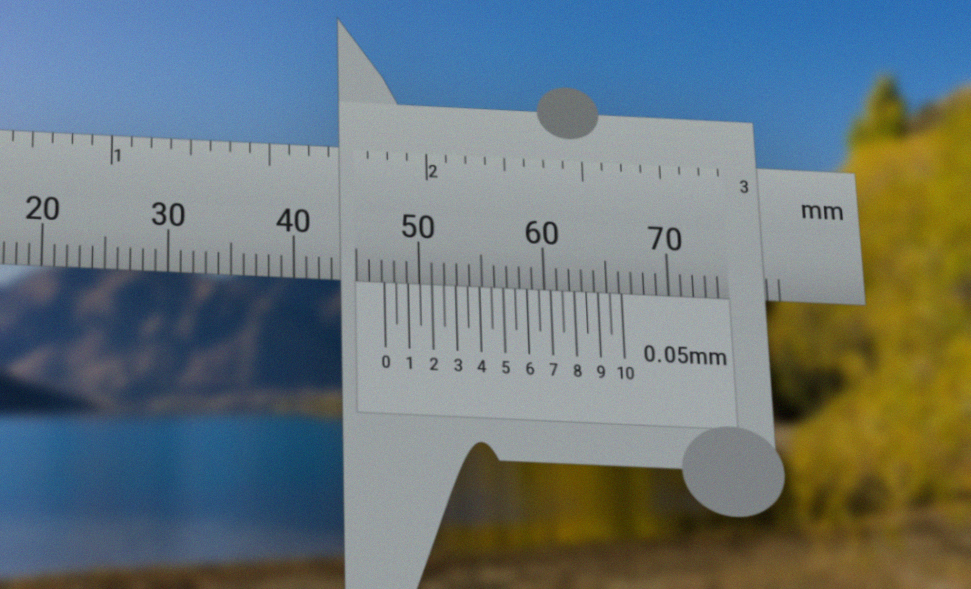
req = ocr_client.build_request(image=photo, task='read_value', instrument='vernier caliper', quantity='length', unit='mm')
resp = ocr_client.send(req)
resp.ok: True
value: 47.2 mm
